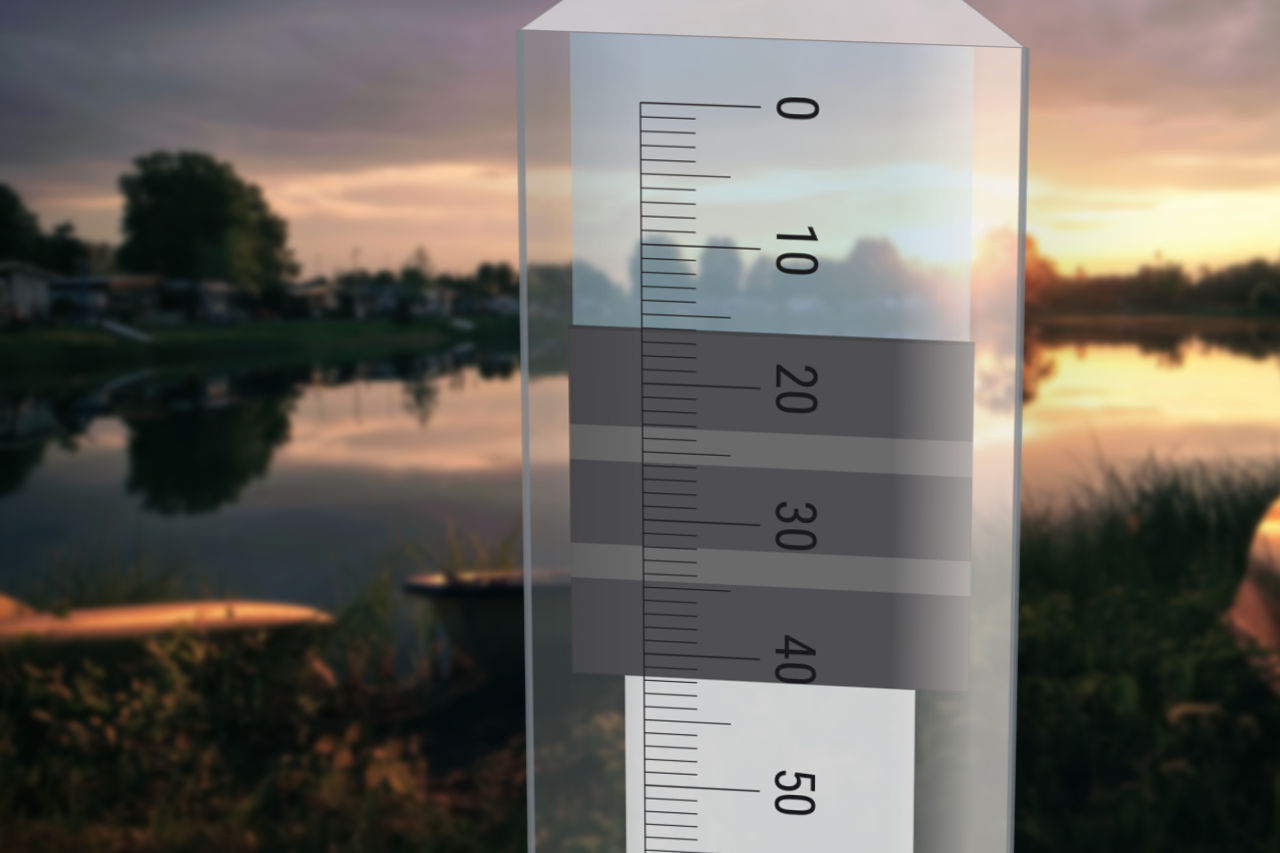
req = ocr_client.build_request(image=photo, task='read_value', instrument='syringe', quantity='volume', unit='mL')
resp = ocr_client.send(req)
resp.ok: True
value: 16 mL
